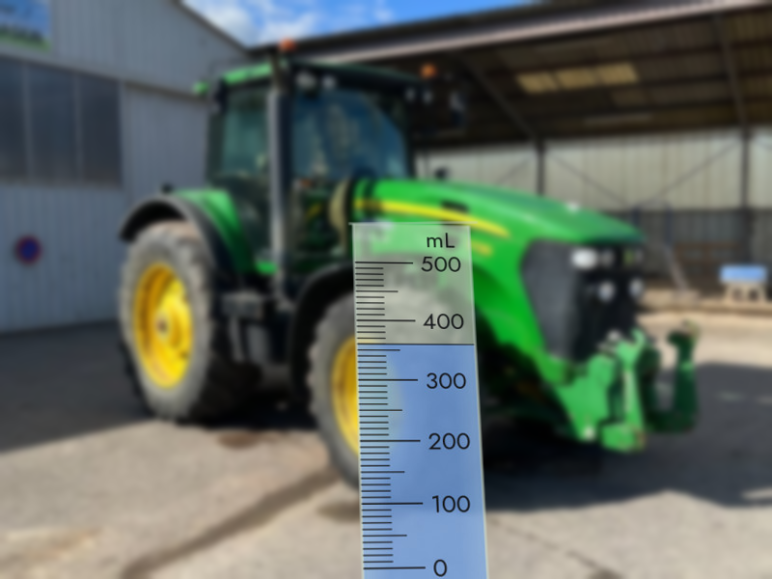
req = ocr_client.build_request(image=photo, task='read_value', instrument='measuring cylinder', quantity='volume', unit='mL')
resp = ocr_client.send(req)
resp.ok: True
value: 360 mL
